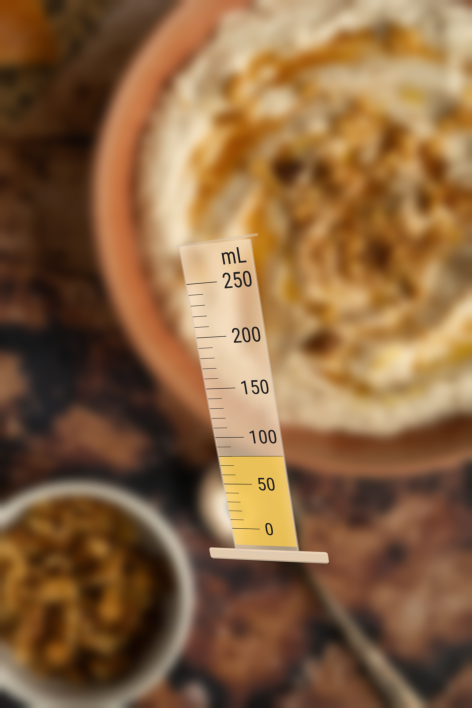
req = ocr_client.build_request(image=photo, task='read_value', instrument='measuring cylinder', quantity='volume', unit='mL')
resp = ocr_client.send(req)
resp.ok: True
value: 80 mL
